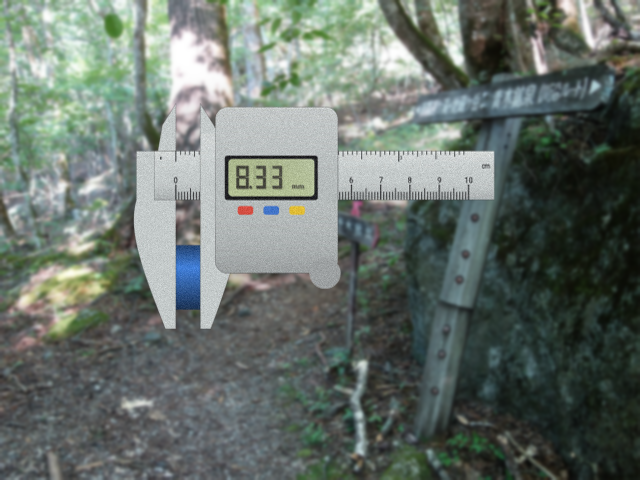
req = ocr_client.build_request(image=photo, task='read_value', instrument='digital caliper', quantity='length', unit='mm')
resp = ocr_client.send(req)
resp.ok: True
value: 8.33 mm
